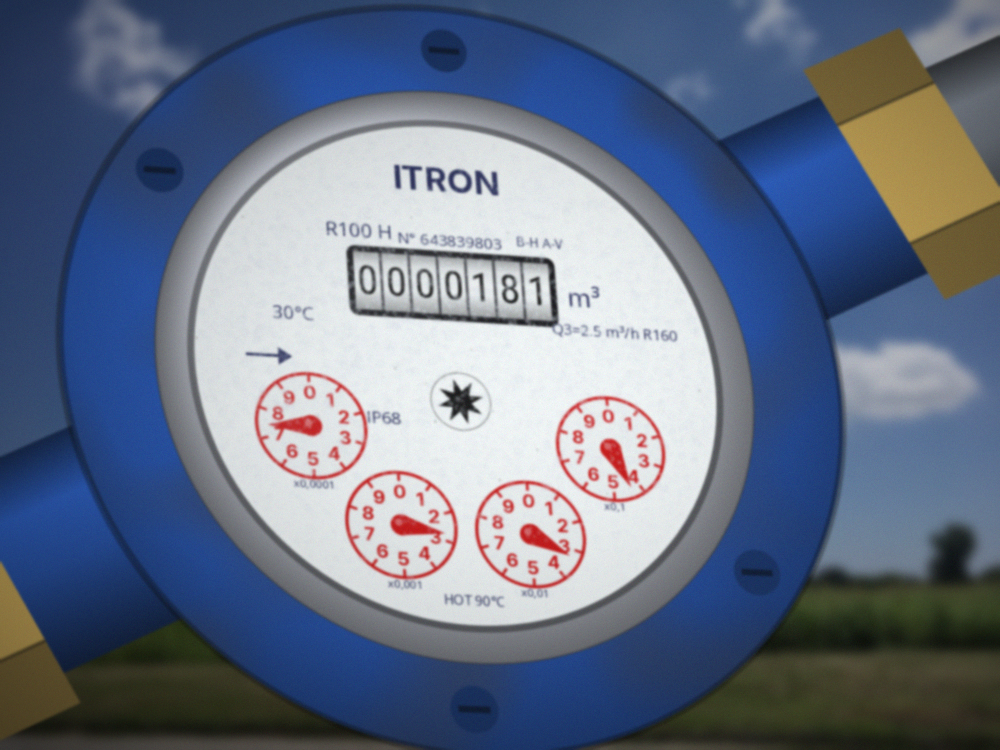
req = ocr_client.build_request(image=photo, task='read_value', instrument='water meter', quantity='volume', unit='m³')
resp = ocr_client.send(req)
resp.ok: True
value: 181.4327 m³
